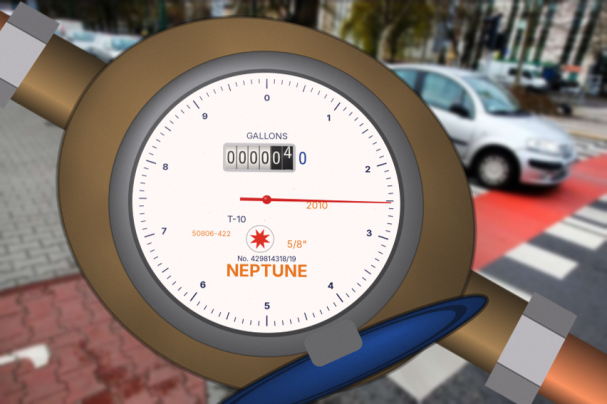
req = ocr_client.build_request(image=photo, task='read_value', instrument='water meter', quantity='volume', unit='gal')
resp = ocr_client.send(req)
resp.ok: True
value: 42.5 gal
